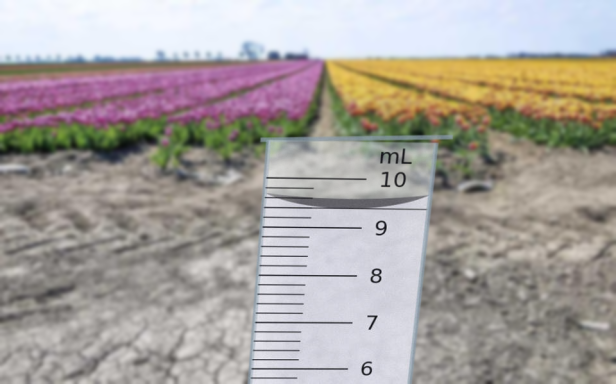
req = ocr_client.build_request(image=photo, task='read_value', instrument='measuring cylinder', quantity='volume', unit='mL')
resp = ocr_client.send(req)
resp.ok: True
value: 9.4 mL
